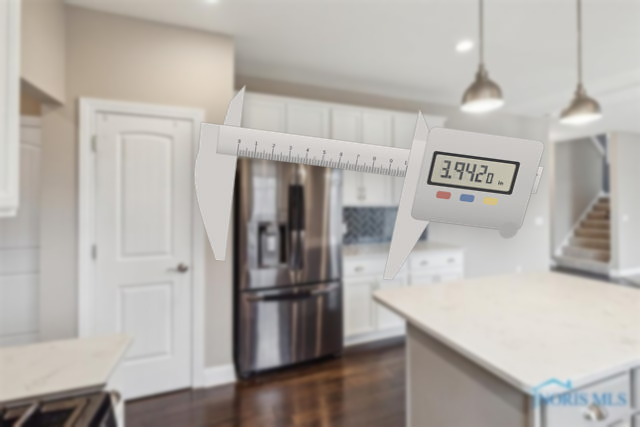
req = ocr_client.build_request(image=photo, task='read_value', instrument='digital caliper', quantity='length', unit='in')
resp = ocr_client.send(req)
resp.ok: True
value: 3.9420 in
